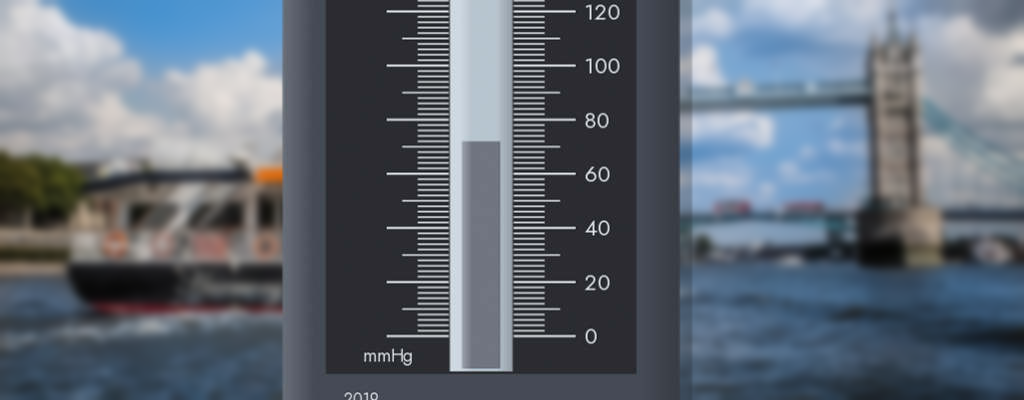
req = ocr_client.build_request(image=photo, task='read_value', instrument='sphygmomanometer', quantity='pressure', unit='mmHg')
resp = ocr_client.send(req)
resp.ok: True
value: 72 mmHg
